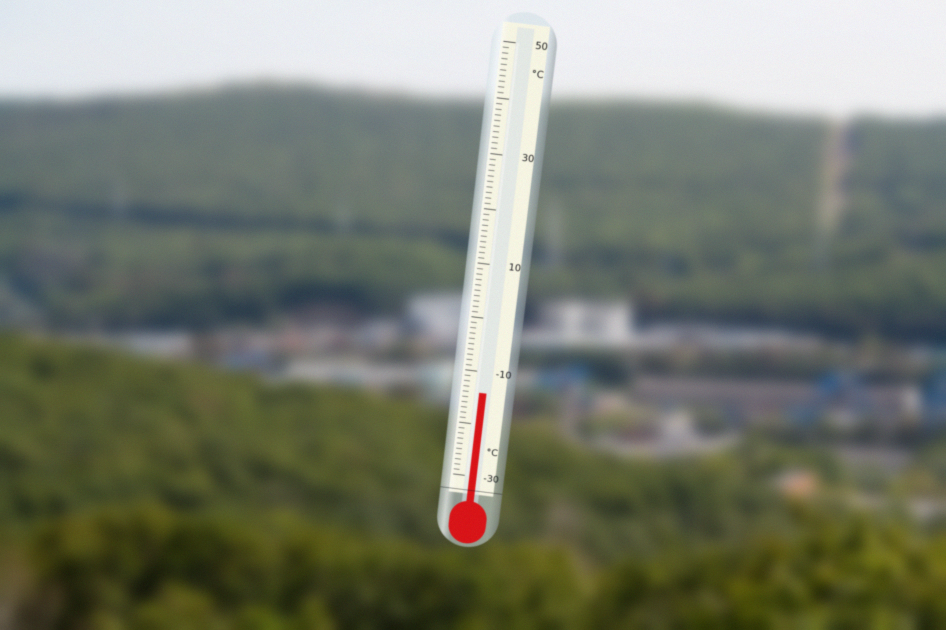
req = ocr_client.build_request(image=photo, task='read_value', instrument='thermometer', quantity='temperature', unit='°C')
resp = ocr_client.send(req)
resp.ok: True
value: -14 °C
